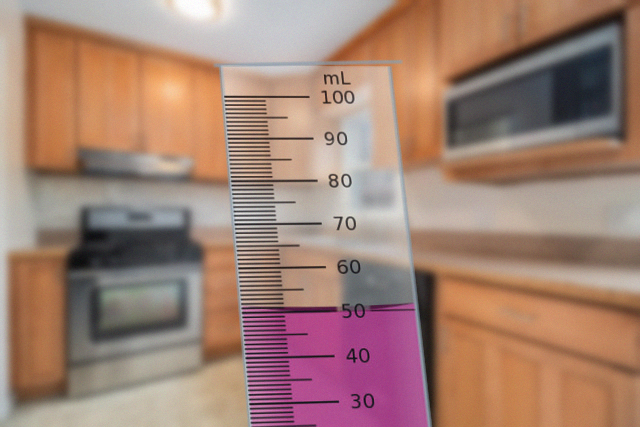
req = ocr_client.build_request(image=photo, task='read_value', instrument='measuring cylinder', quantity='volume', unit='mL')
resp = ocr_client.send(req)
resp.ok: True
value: 50 mL
